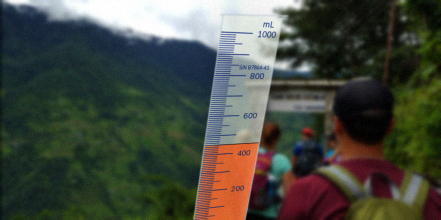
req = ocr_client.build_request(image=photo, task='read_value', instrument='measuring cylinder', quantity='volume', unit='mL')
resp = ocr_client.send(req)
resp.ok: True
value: 450 mL
